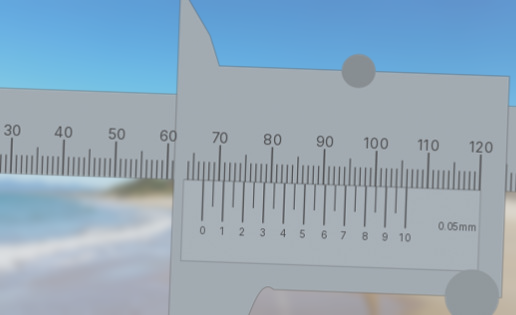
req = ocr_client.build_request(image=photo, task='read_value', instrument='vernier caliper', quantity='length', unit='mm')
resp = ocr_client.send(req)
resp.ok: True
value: 67.0 mm
